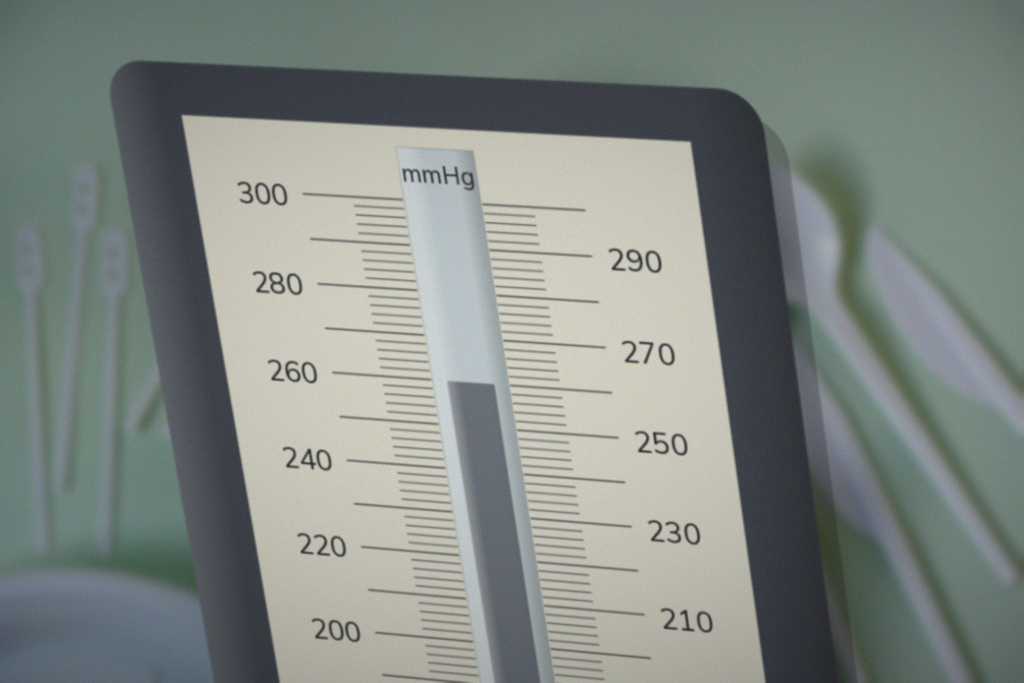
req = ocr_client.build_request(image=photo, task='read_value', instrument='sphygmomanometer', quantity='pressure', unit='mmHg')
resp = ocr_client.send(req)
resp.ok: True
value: 260 mmHg
